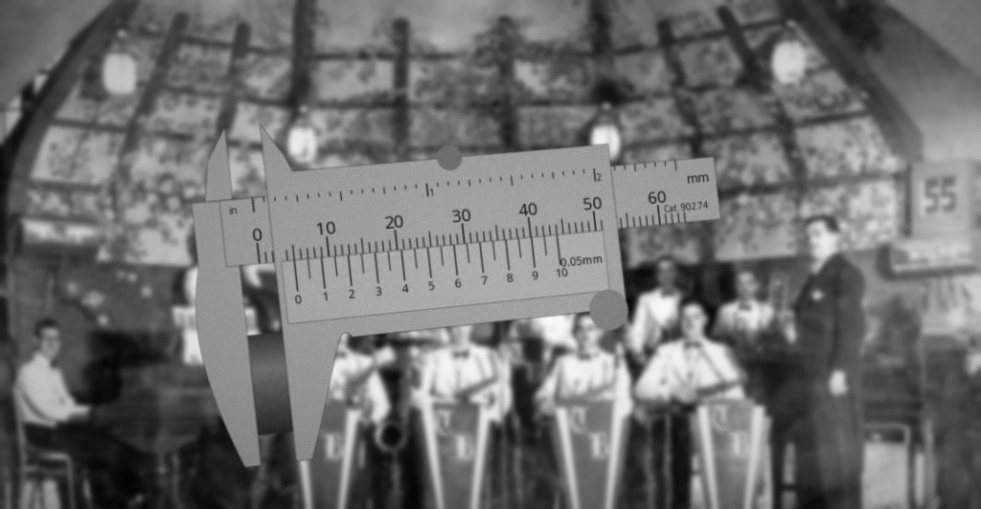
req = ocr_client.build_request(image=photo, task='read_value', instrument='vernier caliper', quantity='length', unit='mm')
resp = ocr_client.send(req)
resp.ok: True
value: 5.0 mm
